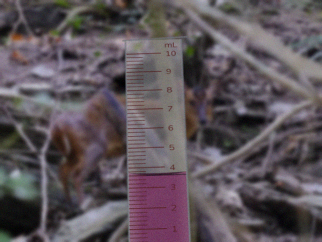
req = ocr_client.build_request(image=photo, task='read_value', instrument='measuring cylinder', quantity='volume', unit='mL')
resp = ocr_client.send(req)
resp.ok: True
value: 3.6 mL
